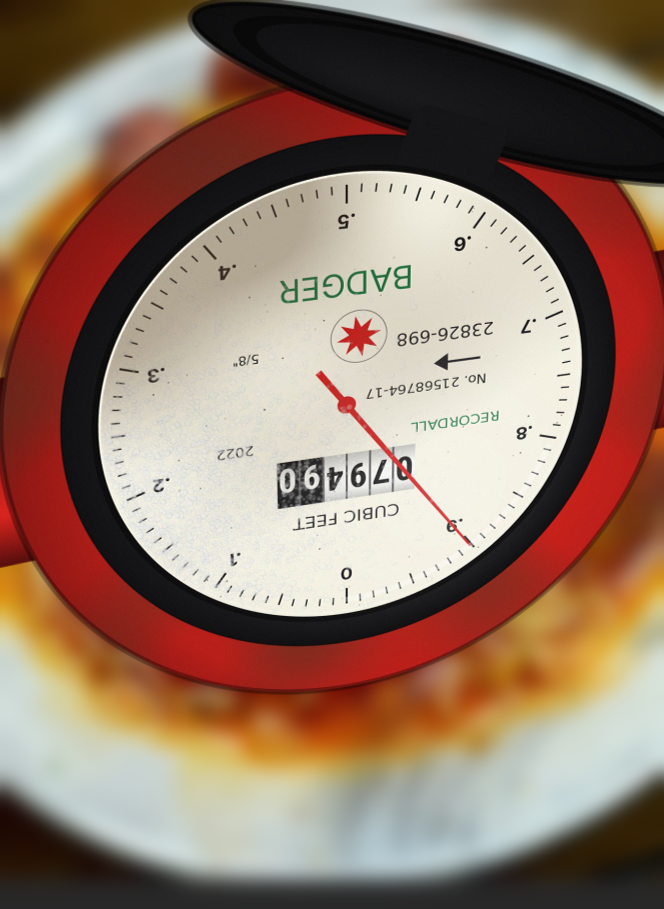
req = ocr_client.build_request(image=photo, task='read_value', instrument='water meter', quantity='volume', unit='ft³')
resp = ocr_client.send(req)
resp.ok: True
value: 79489.90 ft³
